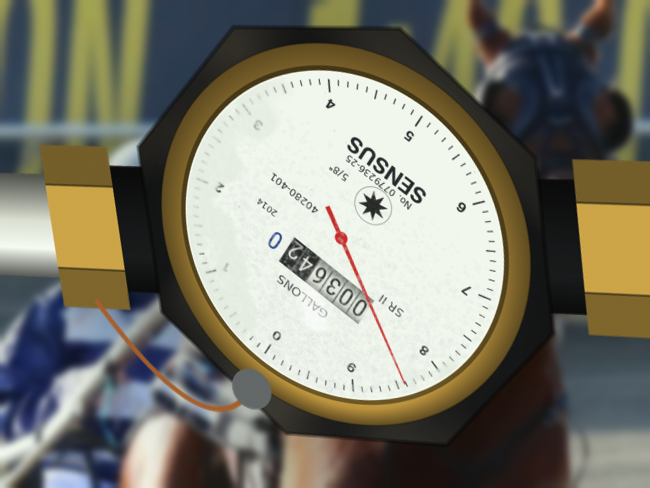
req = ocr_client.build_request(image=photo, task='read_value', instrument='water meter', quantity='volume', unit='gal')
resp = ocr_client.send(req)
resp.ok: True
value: 36418.4 gal
